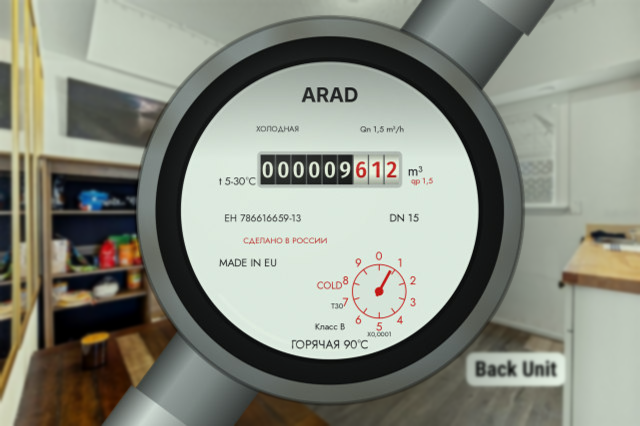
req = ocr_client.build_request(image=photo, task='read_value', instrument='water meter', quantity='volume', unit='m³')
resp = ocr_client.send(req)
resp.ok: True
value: 9.6120 m³
